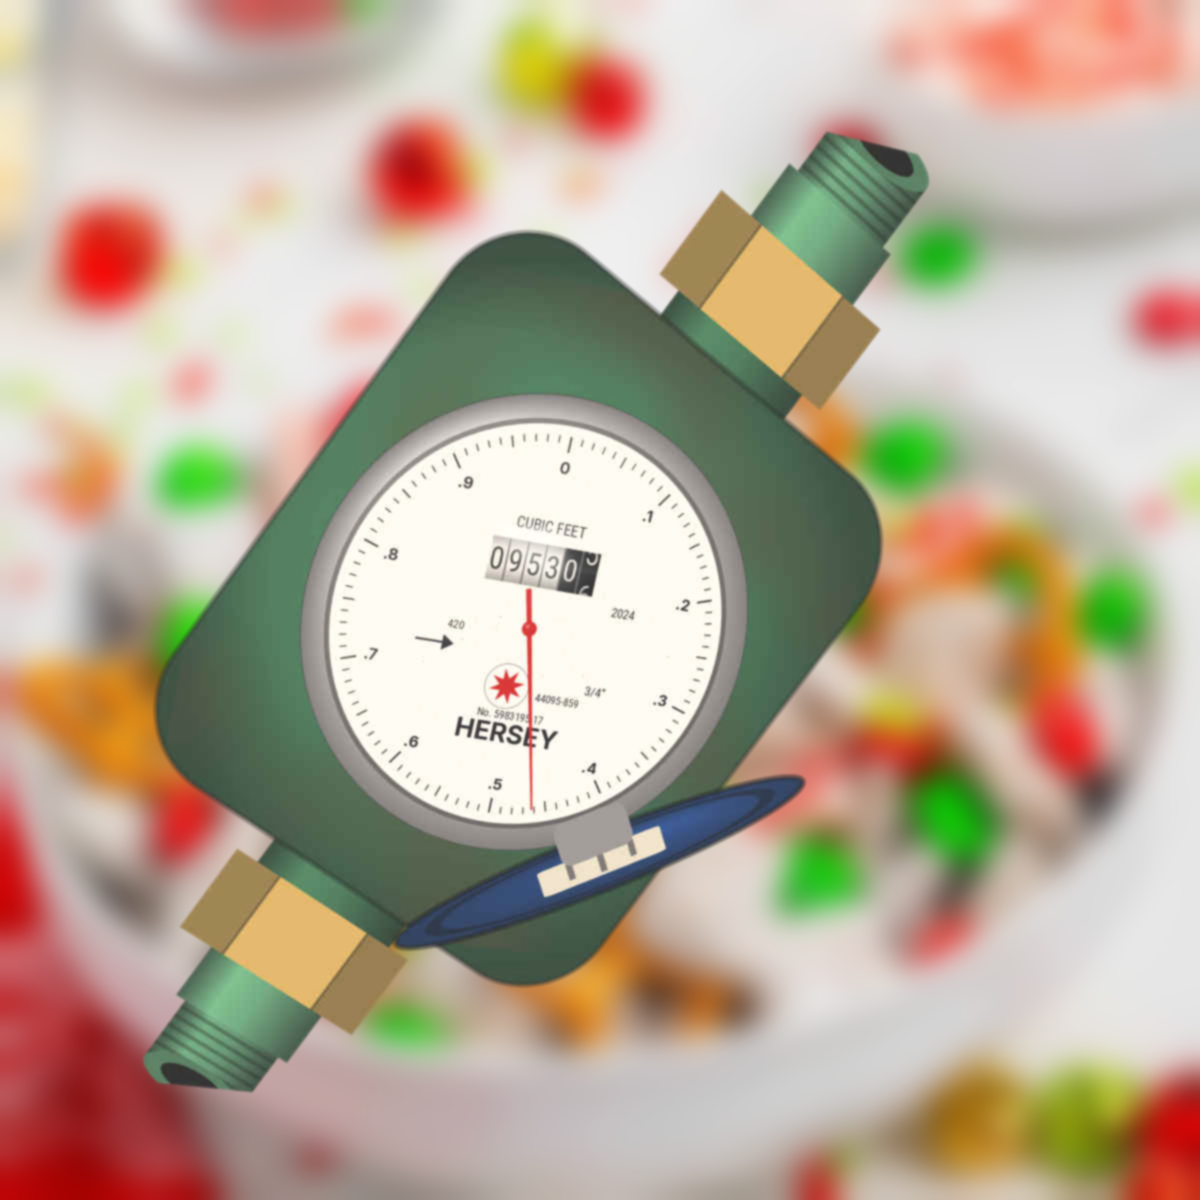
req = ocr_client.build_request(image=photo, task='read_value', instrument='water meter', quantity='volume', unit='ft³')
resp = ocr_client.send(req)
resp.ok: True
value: 95305.46 ft³
